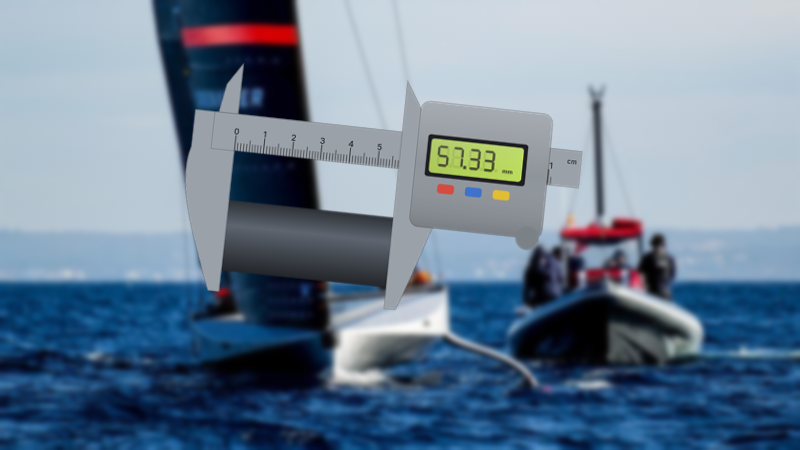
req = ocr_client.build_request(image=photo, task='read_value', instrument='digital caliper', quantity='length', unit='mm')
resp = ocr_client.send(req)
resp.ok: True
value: 57.33 mm
